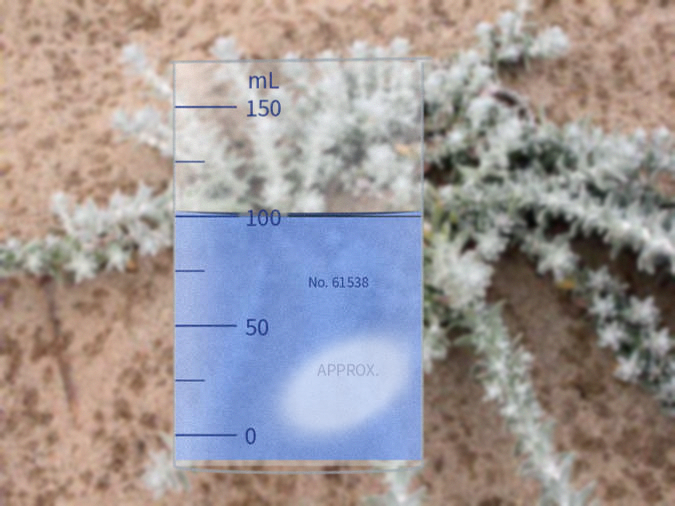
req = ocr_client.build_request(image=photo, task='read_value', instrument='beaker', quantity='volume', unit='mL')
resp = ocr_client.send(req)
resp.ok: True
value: 100 mL
